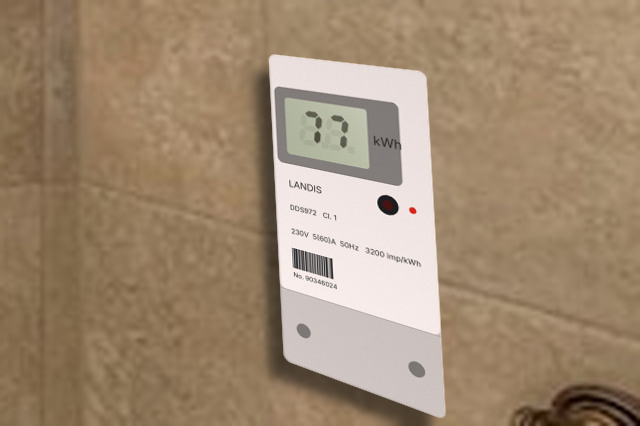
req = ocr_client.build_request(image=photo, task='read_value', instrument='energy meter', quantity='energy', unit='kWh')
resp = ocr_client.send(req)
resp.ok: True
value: 77 kWh
